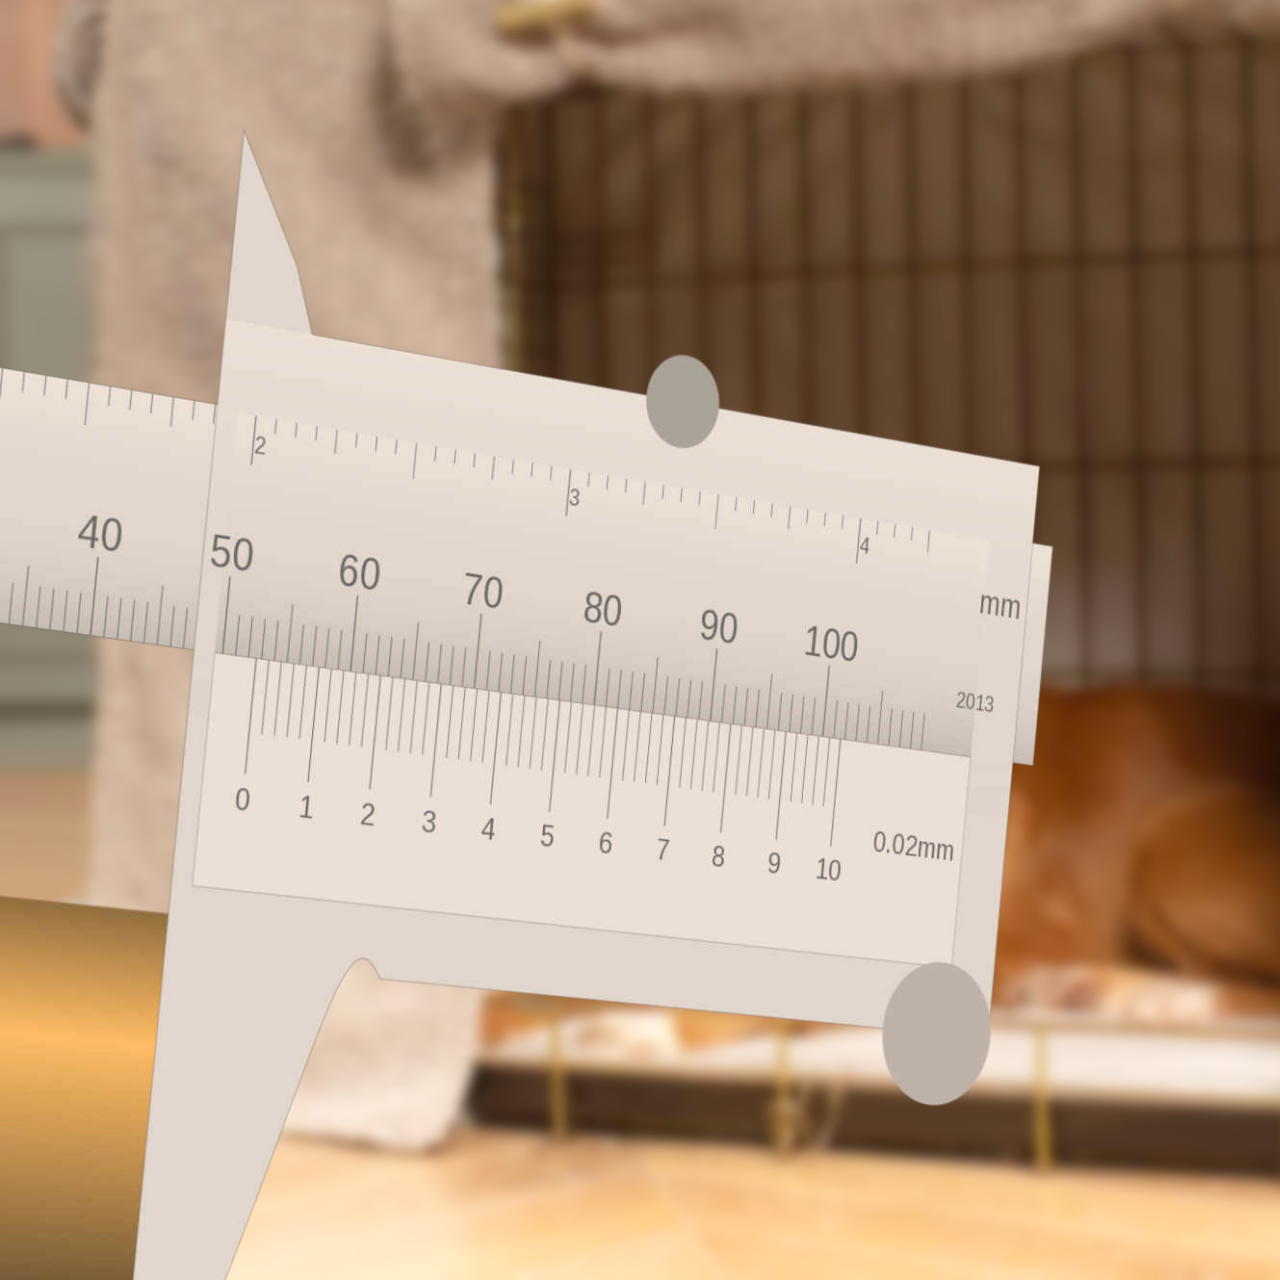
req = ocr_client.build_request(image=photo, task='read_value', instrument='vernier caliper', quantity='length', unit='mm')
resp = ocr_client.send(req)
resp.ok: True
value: 52.6 mm
